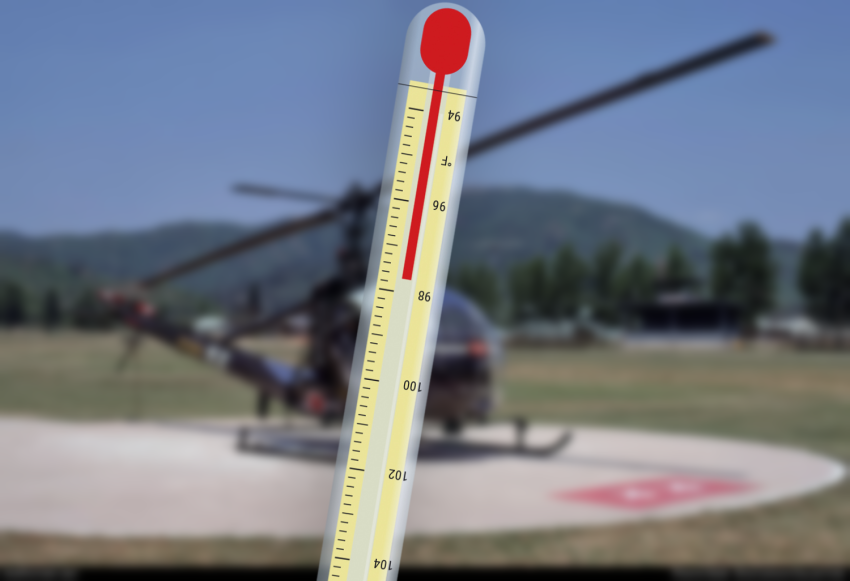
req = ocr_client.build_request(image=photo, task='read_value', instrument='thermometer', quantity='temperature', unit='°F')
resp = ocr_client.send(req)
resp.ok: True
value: 97.7 °F
